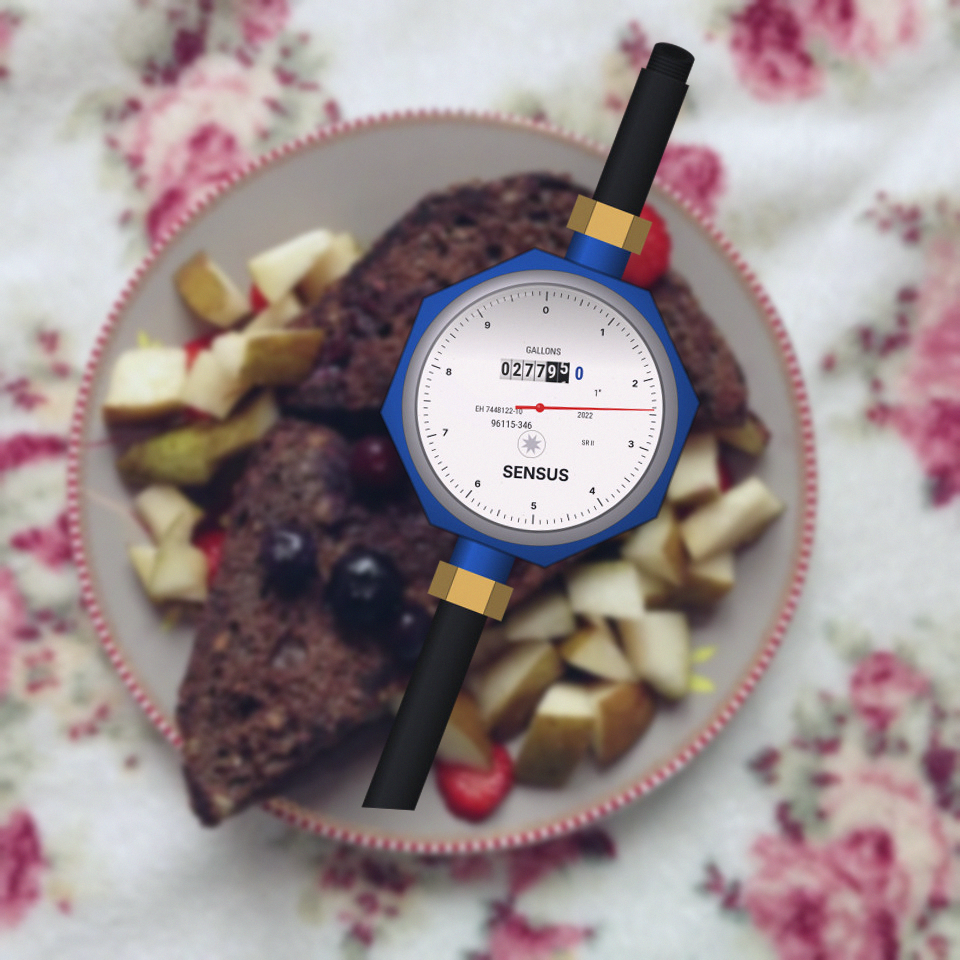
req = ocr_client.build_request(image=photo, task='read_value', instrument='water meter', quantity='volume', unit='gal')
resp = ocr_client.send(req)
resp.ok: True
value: 277952.4 gal
